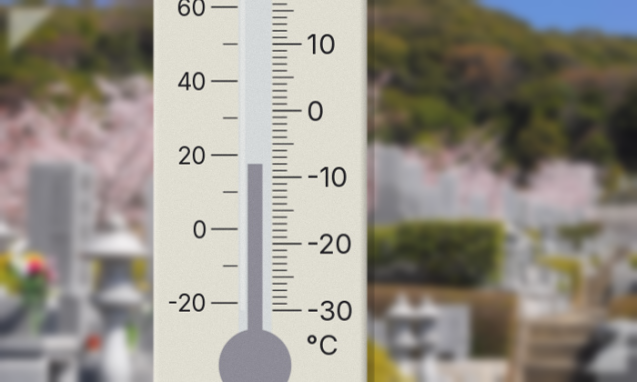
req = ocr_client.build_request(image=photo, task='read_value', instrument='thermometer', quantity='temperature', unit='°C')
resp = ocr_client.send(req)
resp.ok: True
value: -8 °C
